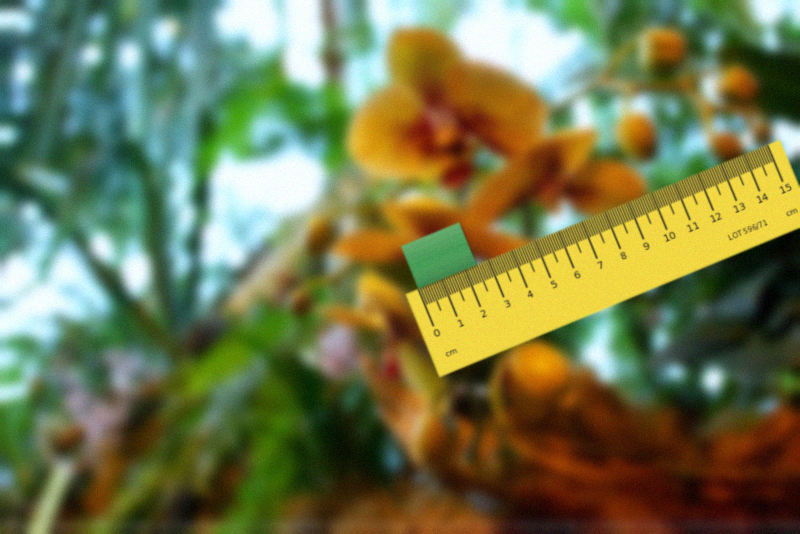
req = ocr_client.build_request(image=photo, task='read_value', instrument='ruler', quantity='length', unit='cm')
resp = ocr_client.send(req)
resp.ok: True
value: 2.5 cm
